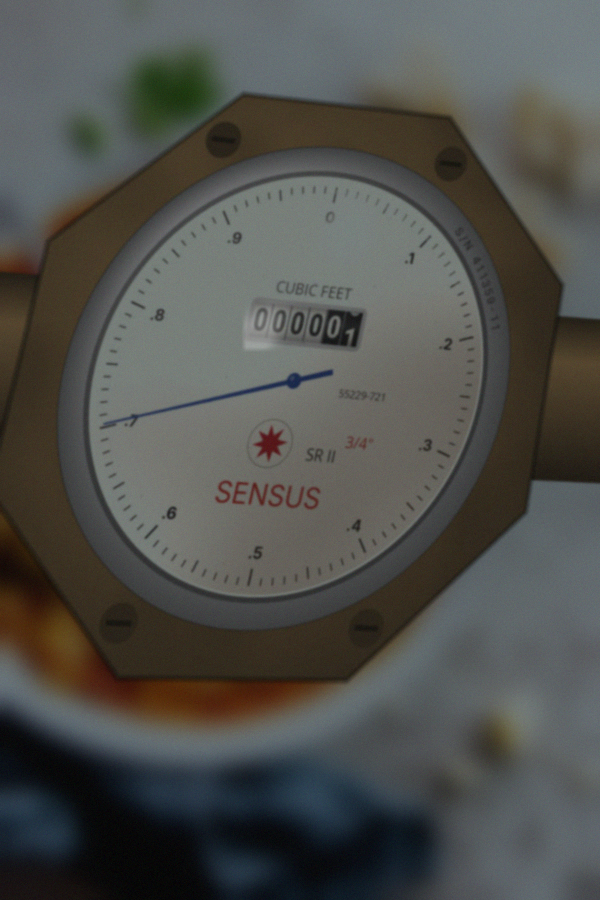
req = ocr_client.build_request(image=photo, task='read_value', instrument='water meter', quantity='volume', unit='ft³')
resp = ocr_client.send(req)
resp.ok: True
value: 0.70 ft³
